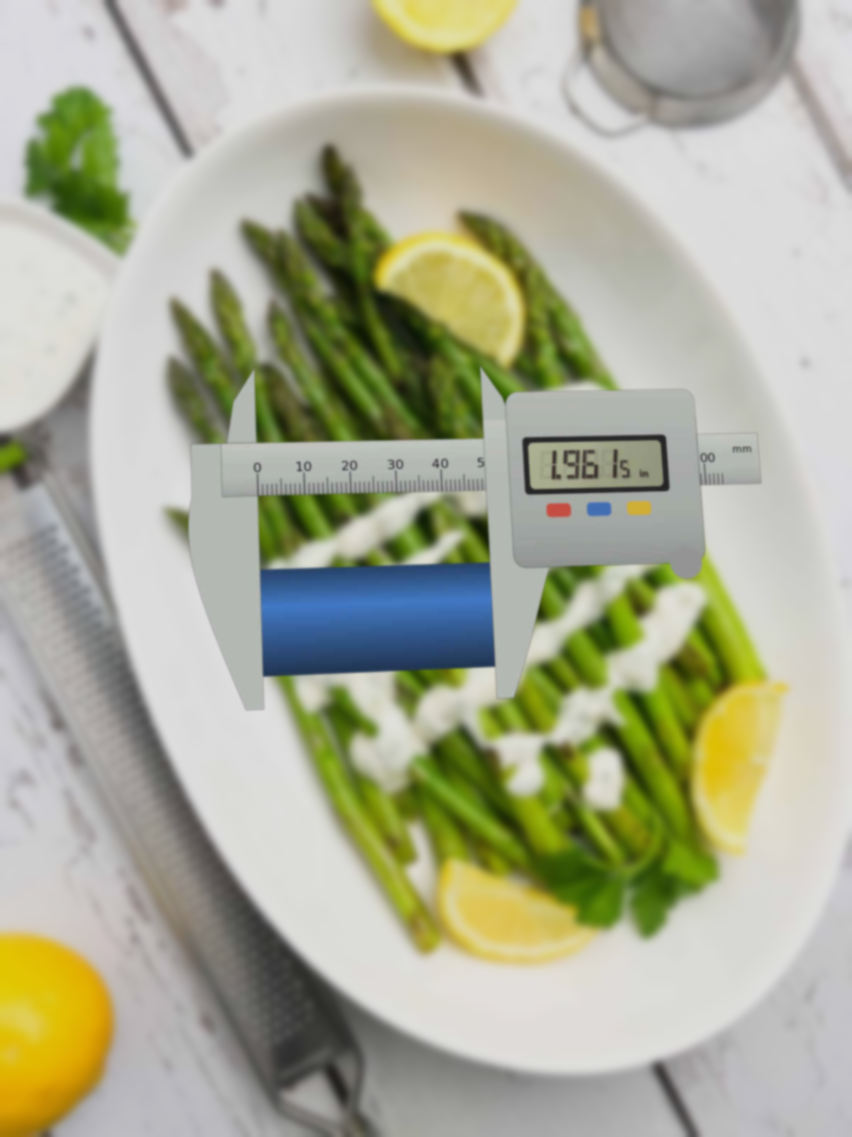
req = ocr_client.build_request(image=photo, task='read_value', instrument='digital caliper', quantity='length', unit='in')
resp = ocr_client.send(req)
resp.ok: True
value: 1.9615 in
